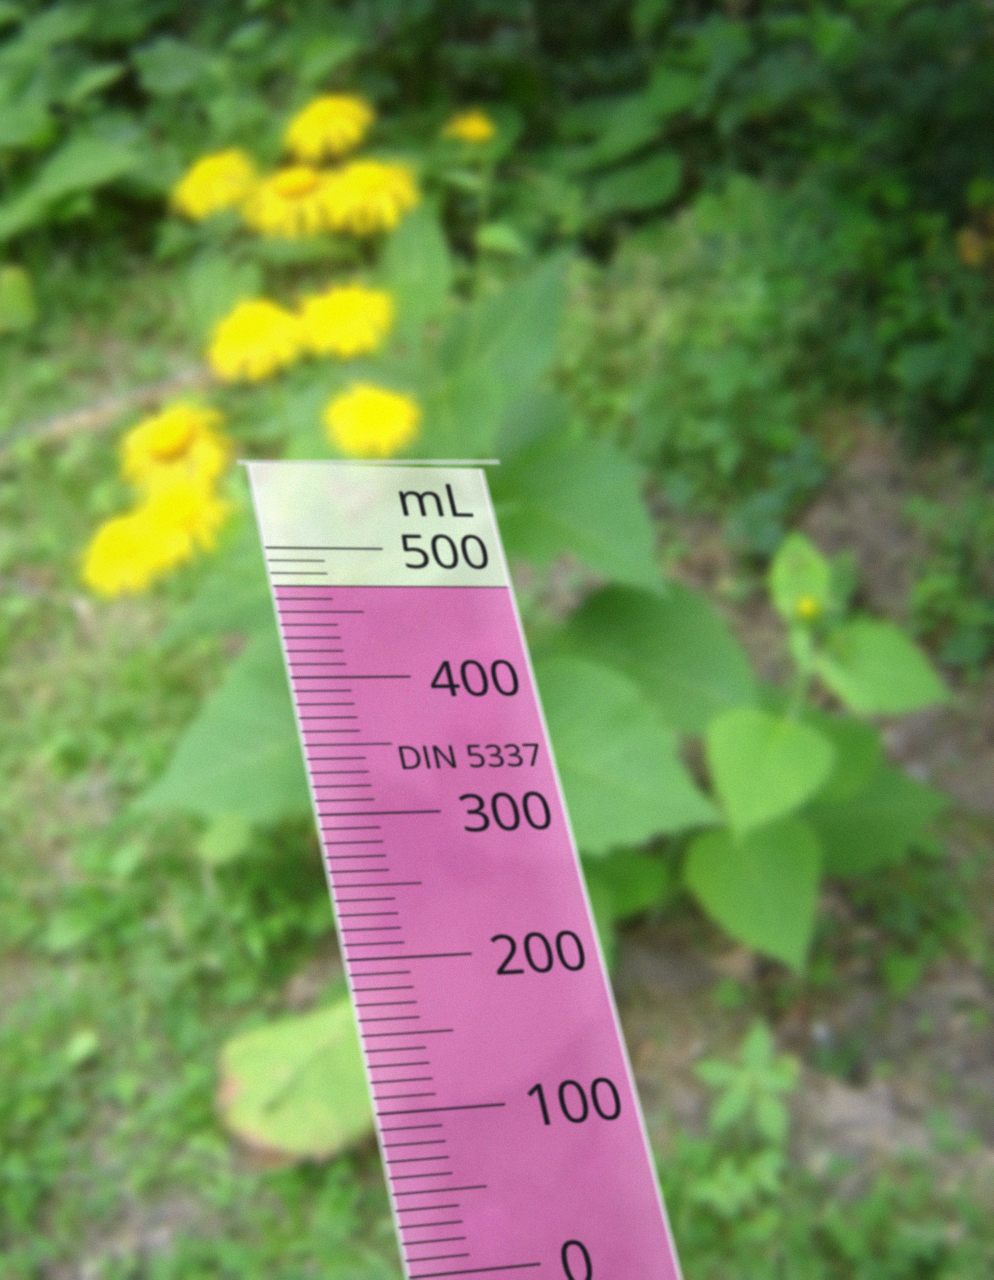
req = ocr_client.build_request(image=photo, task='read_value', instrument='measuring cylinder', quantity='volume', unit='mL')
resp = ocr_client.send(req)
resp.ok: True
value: 470 mL
